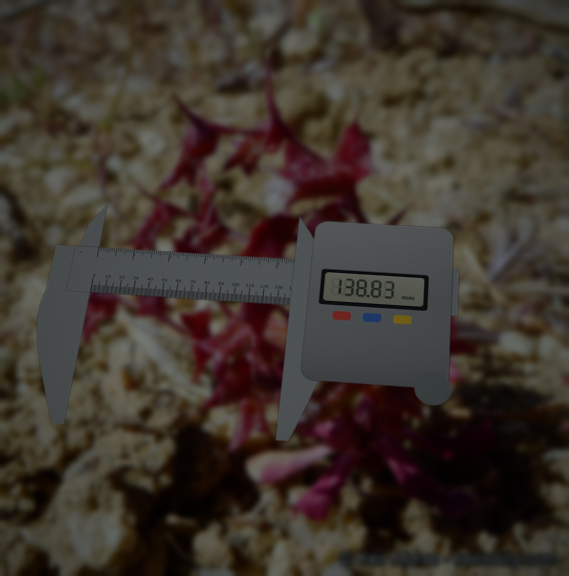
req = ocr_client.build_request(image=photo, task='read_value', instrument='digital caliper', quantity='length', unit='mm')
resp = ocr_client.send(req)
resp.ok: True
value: 138.83 mm
